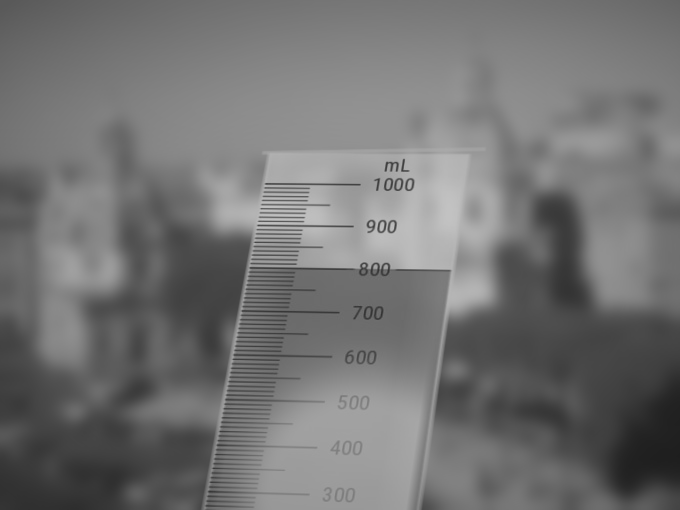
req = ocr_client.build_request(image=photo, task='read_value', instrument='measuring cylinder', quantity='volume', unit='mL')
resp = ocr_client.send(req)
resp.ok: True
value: 800 mL
